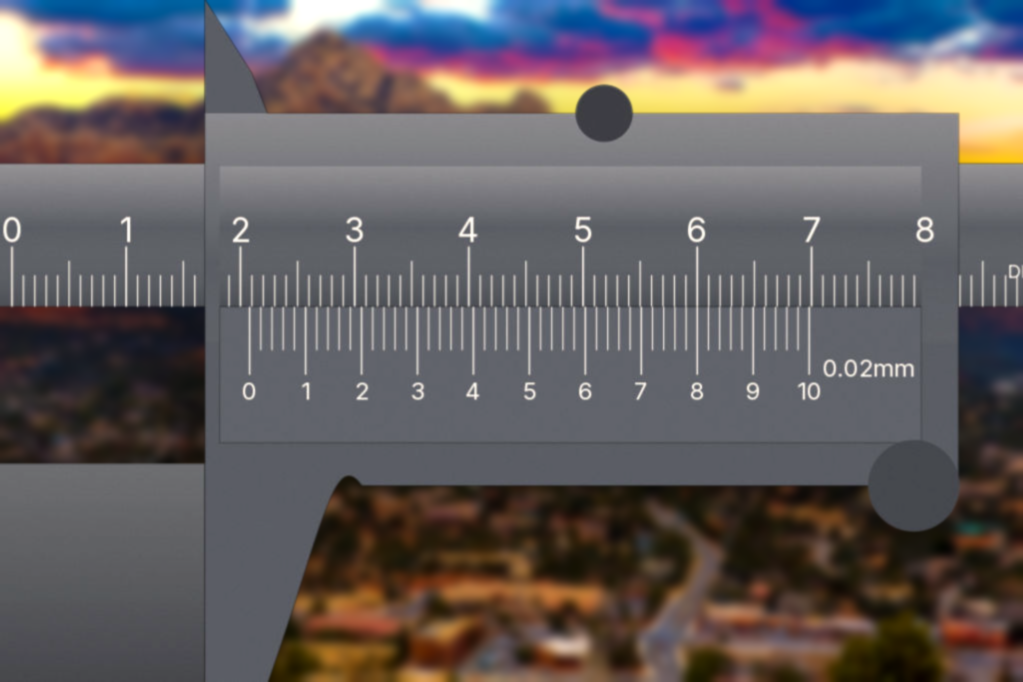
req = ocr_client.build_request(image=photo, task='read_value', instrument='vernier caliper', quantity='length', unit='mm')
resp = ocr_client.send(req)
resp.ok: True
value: 20.8 mm
